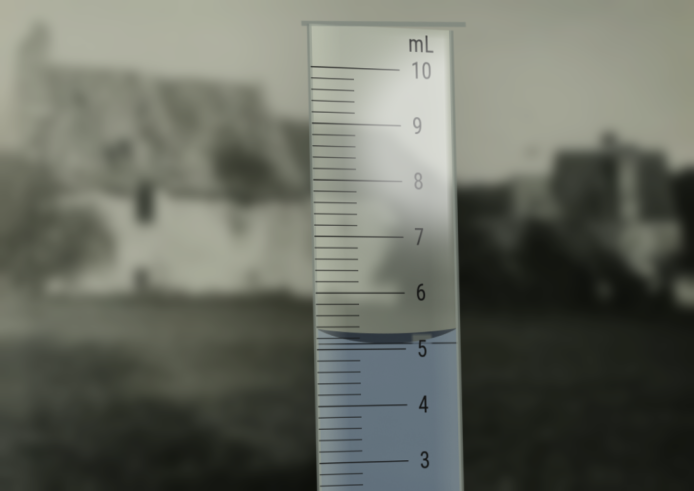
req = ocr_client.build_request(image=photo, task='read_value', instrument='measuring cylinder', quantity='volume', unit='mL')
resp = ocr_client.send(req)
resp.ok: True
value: 5.1 mL
